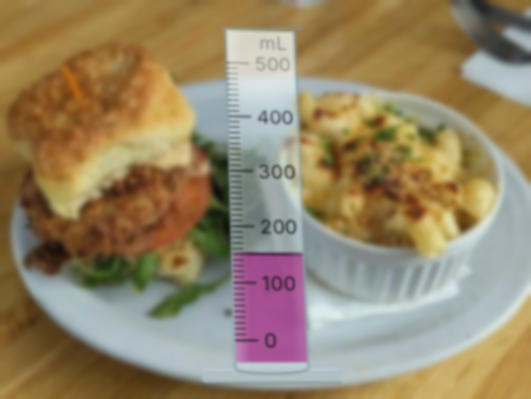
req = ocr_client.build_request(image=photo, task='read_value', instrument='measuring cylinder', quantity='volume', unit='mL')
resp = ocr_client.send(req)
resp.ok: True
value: 150 mL
